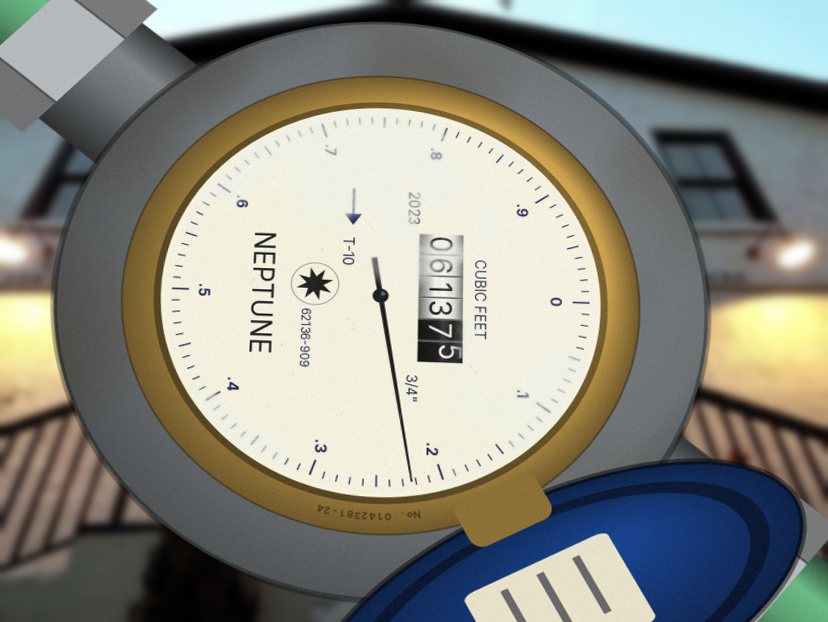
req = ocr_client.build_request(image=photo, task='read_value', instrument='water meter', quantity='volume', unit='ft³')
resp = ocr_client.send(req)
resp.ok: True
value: 61375.22 ft³
